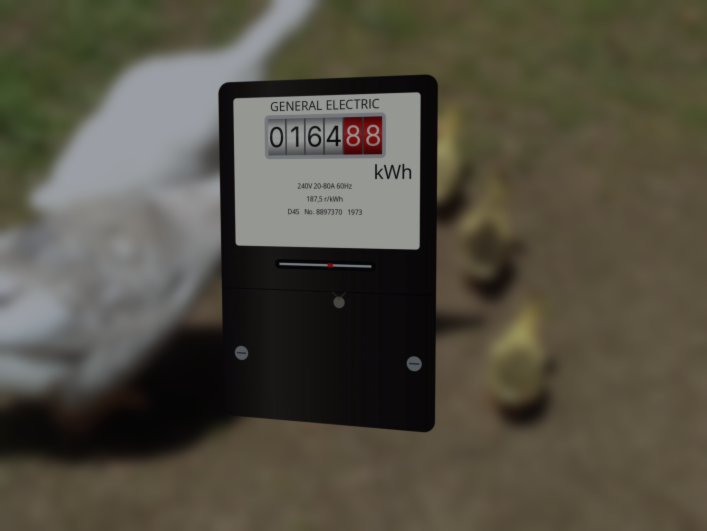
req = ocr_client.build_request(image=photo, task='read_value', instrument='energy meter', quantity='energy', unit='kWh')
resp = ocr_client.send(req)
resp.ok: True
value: 164.88 kWh
